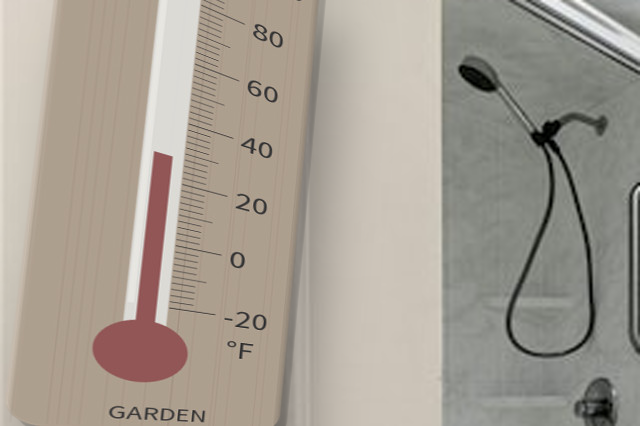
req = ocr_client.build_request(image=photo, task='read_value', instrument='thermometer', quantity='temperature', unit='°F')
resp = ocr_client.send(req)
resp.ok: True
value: 28 °F
